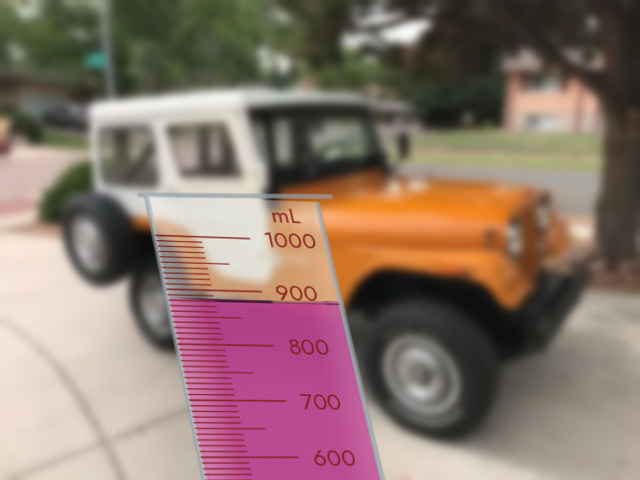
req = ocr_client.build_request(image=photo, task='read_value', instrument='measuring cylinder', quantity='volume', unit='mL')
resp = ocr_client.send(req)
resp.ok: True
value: 880 mL
